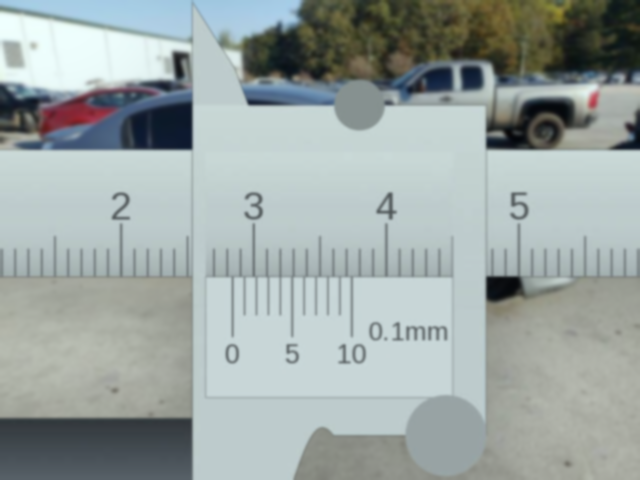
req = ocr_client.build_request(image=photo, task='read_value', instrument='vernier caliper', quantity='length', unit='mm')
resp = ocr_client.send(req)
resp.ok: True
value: 28.4 mm
